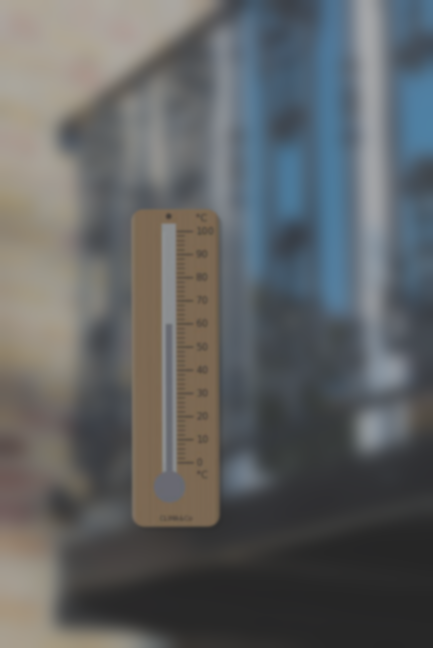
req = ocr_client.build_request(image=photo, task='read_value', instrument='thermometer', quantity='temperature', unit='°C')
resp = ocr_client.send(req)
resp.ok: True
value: 60 °C
